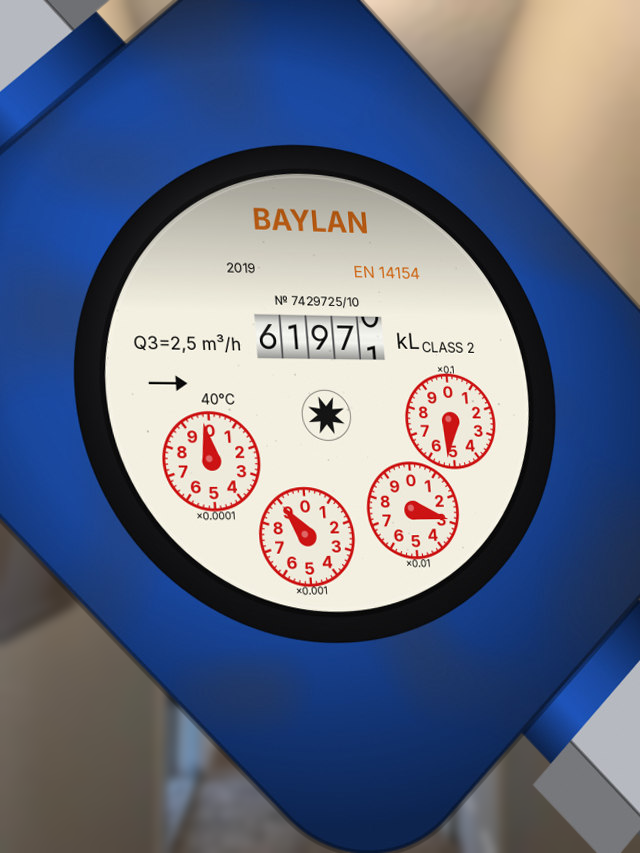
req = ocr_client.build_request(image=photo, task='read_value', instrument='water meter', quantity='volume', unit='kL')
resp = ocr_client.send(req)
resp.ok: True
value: 61970.5289 kL
